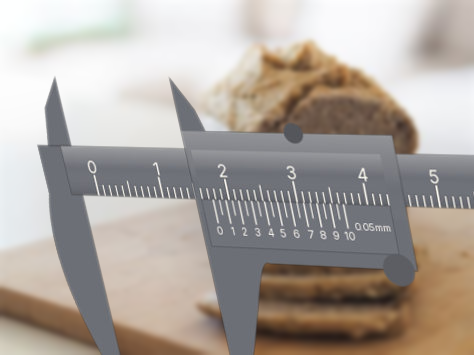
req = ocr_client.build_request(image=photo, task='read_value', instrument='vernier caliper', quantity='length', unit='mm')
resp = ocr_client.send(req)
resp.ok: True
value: 17.6 mm
